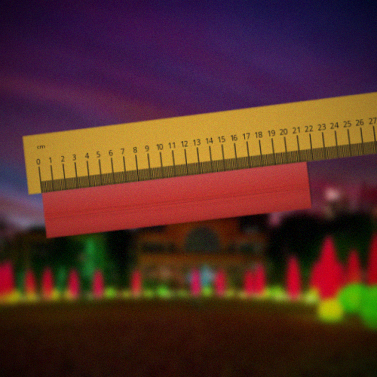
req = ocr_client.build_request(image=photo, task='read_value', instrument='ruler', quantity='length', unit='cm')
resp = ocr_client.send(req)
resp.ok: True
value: 21.5 cm
